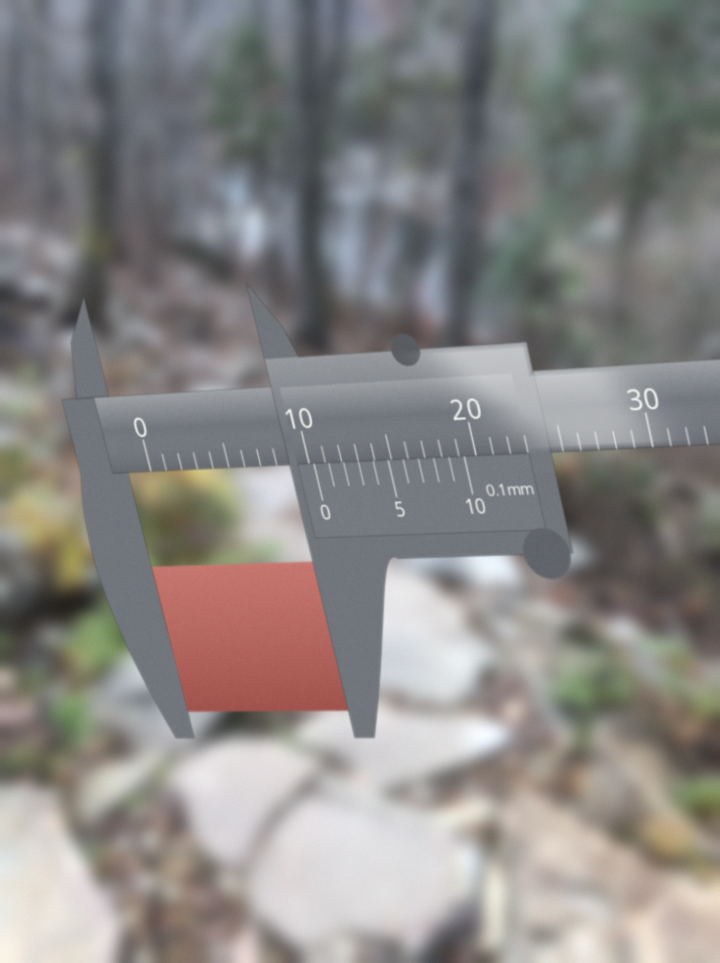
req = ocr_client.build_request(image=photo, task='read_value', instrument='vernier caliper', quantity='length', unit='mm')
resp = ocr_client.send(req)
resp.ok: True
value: 10.3 mm
